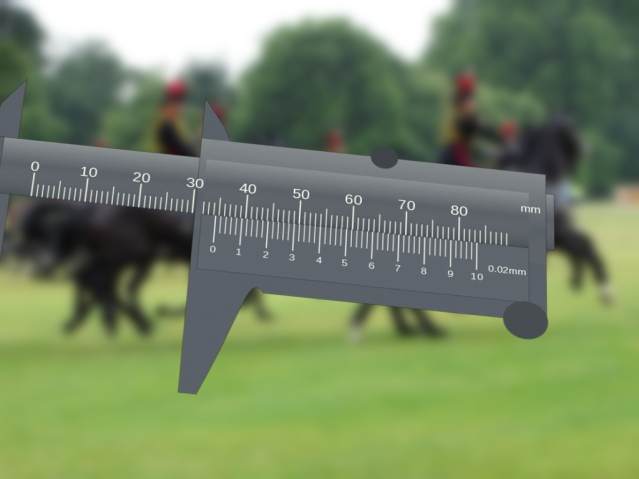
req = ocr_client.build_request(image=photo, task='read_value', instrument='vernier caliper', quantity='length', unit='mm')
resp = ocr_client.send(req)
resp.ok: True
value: 34.4 mm
